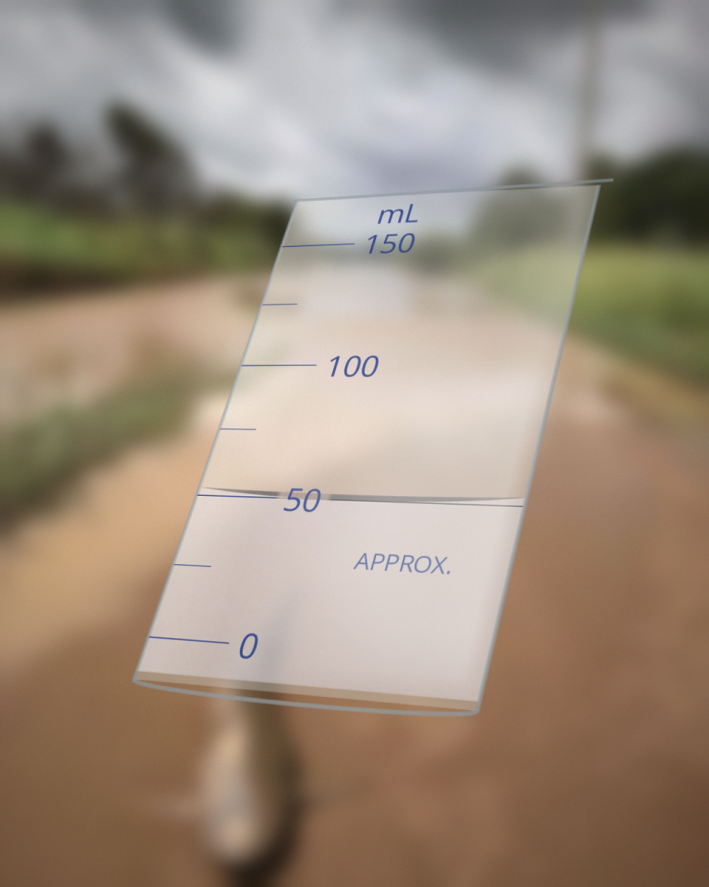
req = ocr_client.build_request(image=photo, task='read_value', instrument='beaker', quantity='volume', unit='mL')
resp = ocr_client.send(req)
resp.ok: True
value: 50 mL
